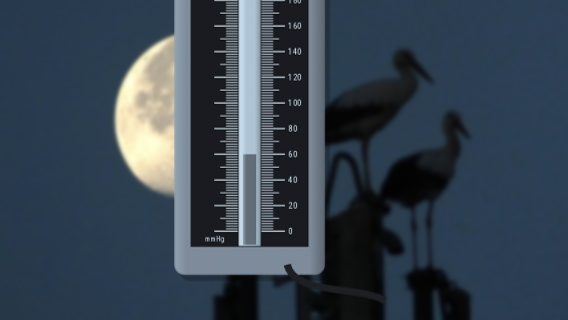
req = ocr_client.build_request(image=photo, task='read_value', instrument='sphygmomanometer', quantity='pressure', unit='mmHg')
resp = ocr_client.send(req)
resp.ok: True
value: 60 mmHg
